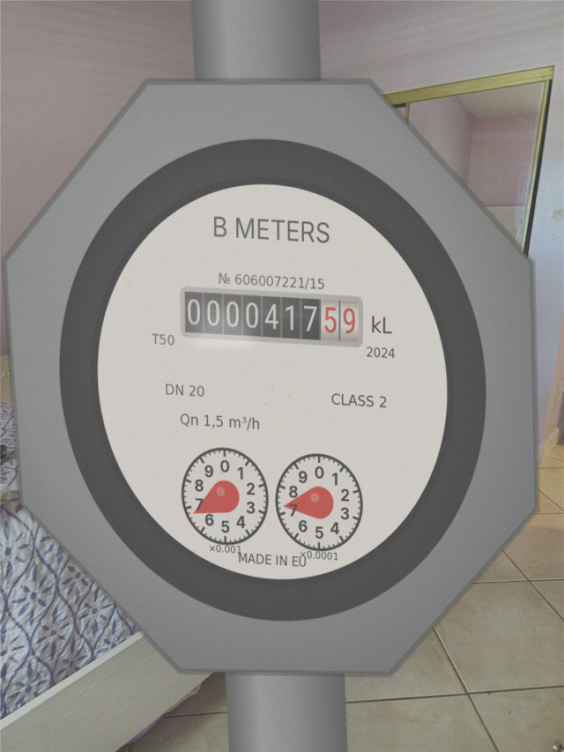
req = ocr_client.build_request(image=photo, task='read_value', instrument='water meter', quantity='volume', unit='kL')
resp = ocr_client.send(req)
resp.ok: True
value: 417.5967 kL
